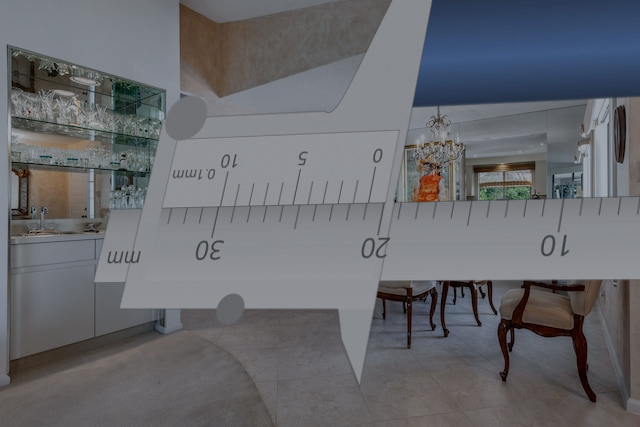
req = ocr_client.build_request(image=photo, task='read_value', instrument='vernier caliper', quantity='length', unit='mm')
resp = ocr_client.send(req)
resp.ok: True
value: 20.9 mm
